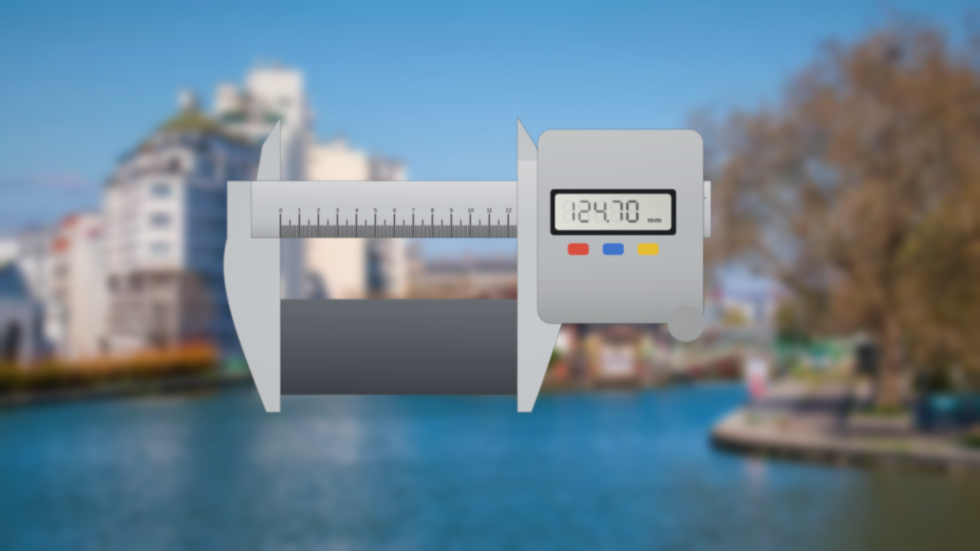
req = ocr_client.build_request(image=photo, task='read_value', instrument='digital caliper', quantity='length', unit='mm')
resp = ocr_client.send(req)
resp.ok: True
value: 124.70 mm
